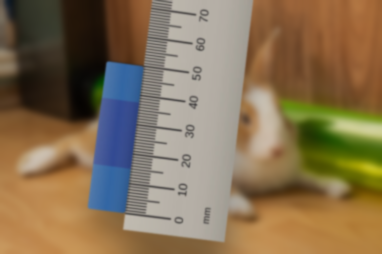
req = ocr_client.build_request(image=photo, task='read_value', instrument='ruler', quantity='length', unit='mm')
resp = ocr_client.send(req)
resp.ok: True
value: 50 mm
